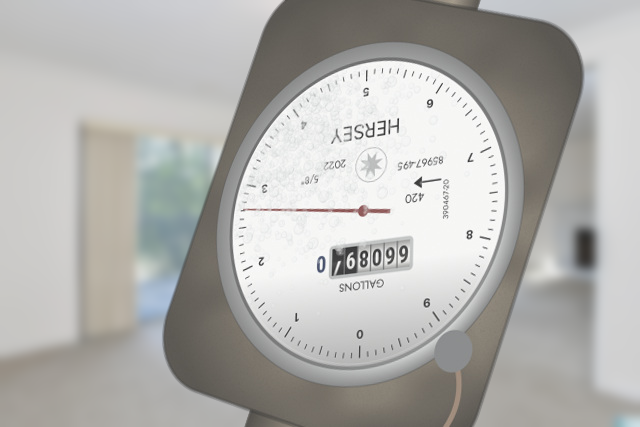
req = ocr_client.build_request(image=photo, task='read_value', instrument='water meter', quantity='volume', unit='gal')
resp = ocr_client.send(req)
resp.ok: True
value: 6608972.7 gal
